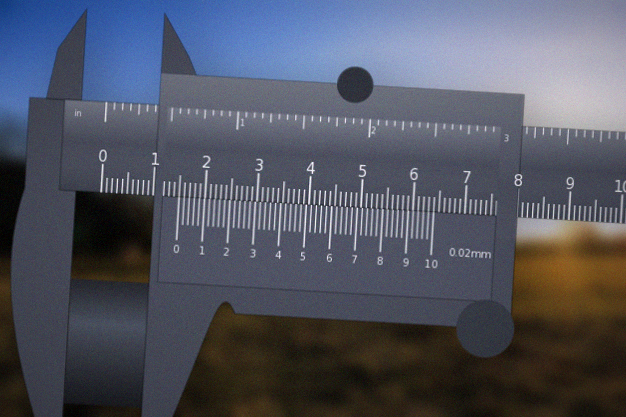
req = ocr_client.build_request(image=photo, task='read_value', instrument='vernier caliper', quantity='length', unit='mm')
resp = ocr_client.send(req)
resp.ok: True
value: 15.0 mm
